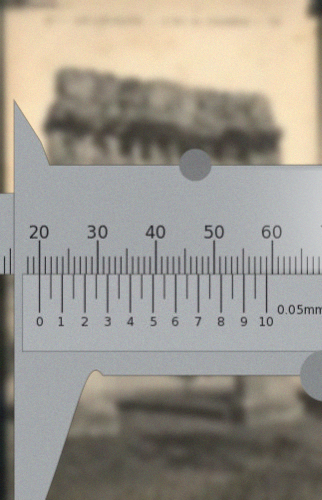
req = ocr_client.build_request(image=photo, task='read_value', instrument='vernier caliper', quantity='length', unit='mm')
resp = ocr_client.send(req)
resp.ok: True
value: 20.0 mm
